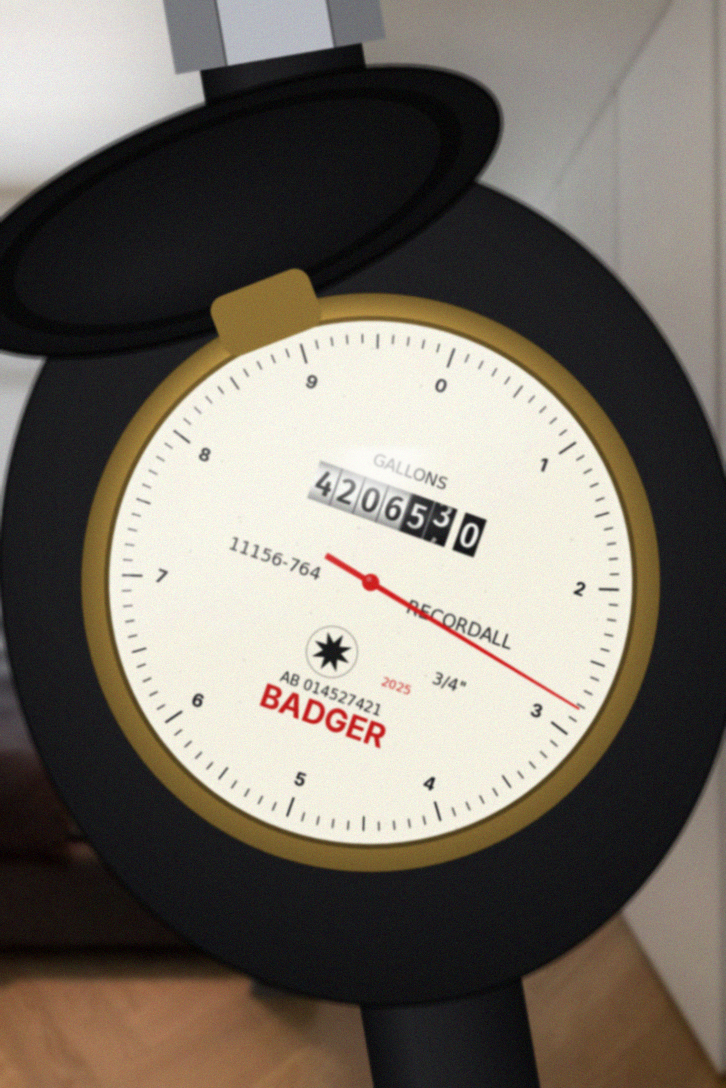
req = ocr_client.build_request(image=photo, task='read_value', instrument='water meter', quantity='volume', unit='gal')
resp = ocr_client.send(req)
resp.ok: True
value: 4206532.8 gal
